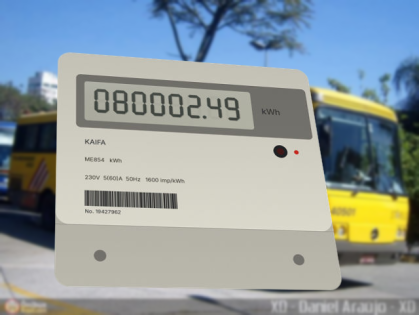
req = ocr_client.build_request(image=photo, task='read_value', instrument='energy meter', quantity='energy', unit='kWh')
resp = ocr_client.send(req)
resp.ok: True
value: 80002.49 kWh
